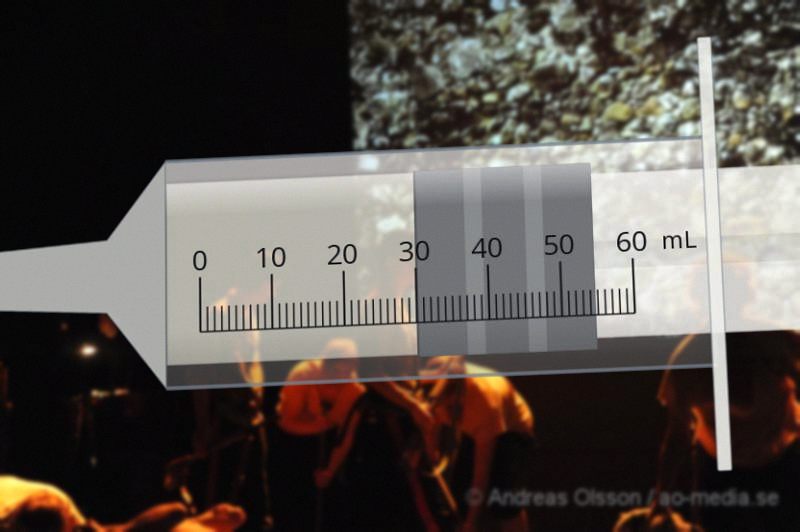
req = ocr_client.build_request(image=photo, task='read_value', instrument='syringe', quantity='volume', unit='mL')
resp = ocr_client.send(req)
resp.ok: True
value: 30 mL
